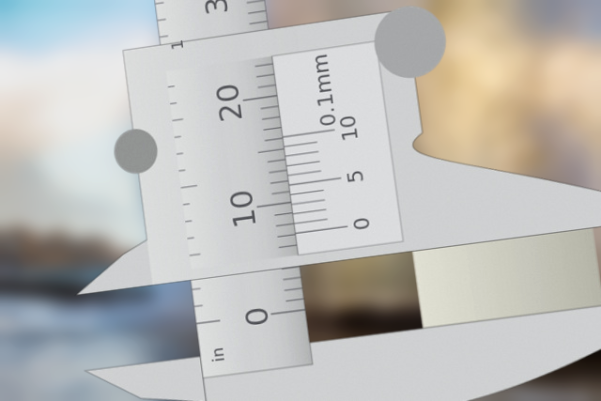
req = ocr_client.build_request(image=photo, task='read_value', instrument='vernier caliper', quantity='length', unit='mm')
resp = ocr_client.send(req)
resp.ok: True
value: 7.1 mm
